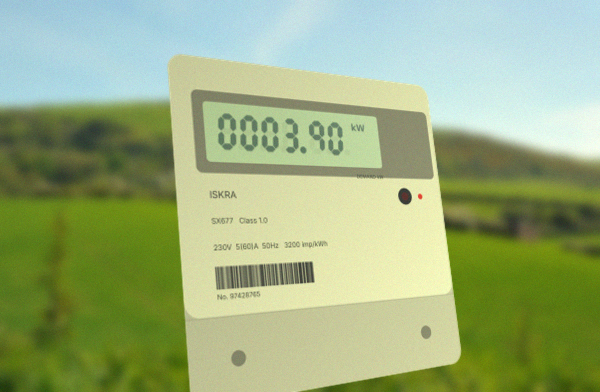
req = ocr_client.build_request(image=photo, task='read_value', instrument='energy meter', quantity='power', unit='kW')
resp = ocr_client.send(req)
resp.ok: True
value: 3.90 kW
